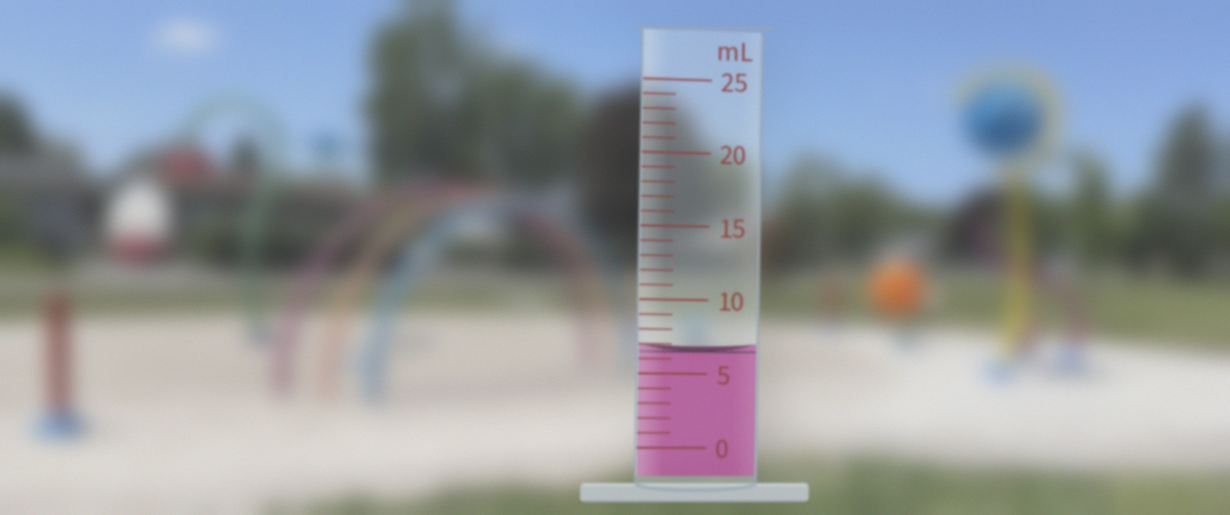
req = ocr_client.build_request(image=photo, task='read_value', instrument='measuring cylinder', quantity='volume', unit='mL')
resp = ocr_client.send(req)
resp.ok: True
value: 6.5 mL
